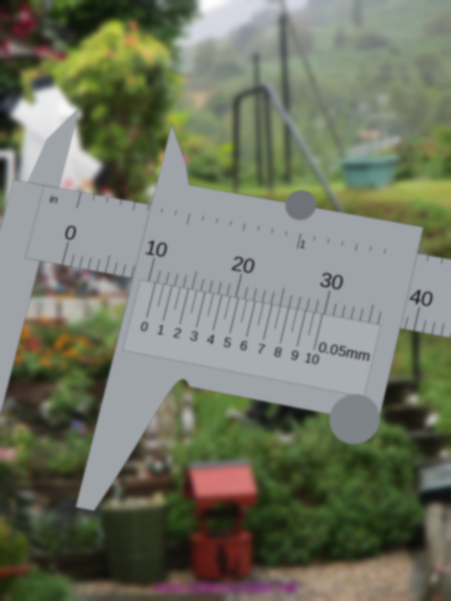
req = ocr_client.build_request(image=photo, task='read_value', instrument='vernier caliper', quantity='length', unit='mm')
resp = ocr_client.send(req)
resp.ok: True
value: 10.8 mm
